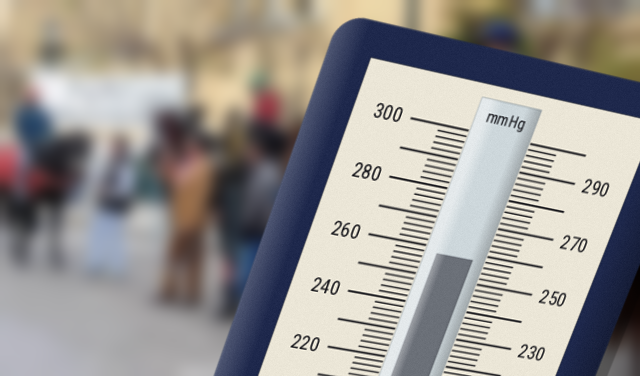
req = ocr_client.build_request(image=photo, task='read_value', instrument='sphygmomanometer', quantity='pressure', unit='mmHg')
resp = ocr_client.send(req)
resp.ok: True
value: 258 mmHg
